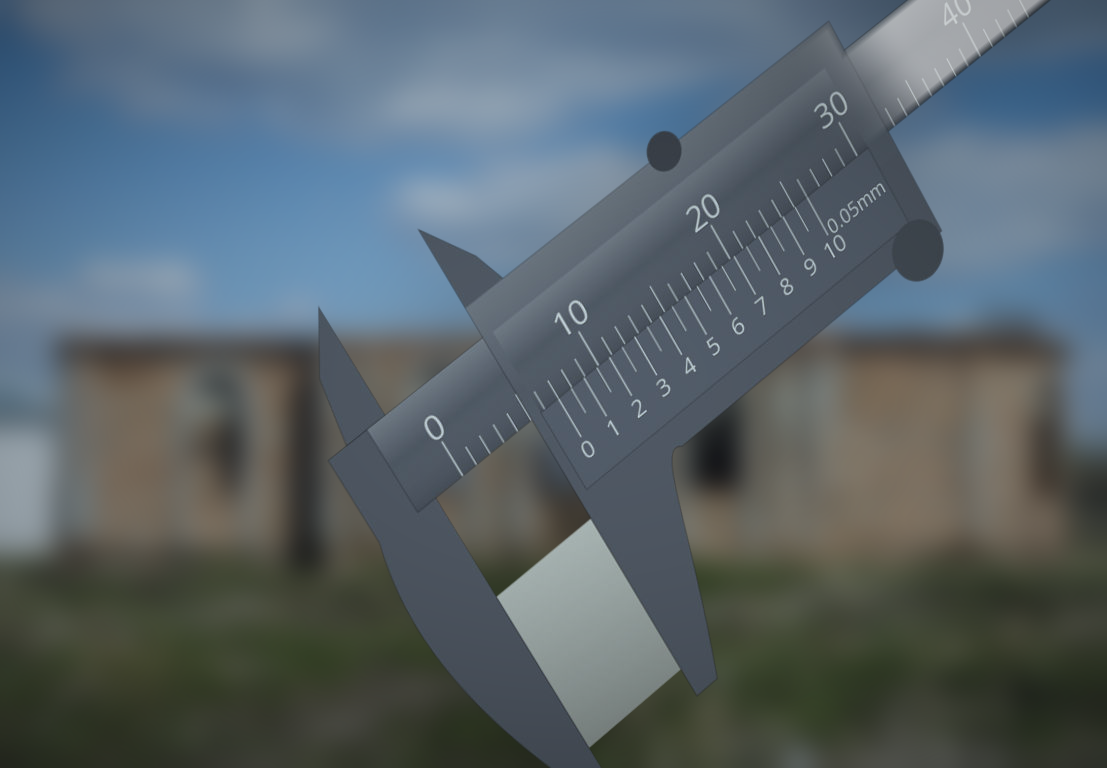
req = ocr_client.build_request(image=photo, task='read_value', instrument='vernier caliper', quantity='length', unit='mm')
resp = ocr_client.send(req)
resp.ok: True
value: 7.0 mm
